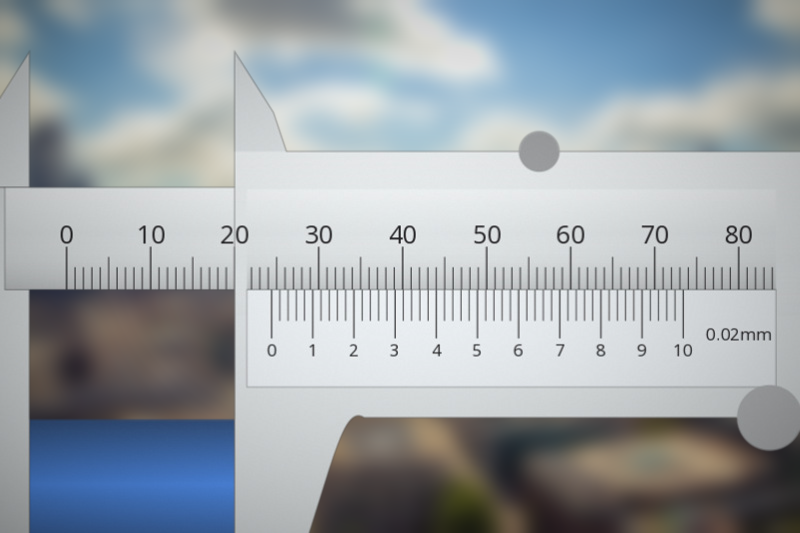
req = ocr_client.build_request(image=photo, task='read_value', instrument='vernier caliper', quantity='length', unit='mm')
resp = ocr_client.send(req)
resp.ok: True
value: 24.4 mm
